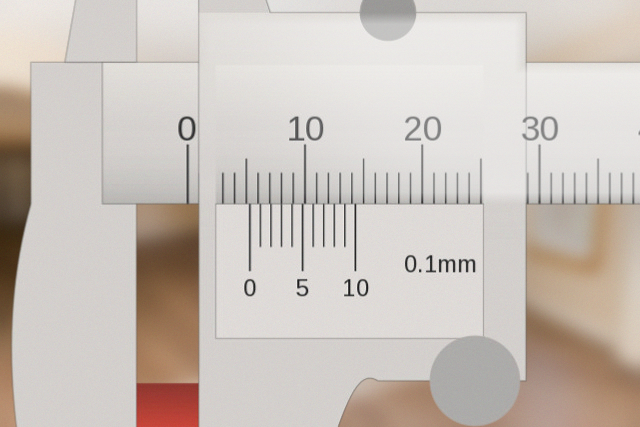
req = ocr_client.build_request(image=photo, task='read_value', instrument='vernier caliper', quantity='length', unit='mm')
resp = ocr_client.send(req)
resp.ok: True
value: 5.3 mm
